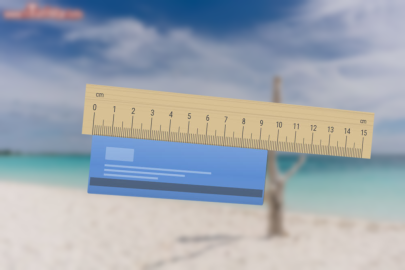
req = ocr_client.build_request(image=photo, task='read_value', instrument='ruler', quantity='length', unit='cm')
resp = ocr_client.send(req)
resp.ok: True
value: 9.5 cm
